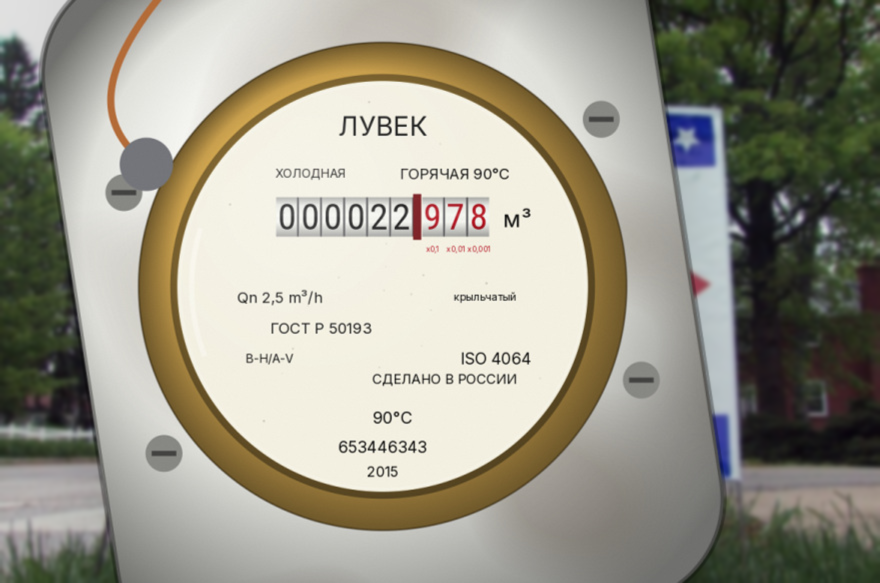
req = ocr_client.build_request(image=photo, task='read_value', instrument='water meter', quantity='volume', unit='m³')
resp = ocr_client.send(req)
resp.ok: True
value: 22.978 m³
